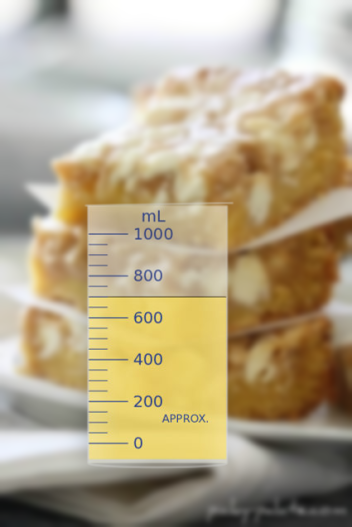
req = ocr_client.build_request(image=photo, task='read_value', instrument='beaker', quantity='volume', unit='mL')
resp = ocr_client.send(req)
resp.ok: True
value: 700 mL
